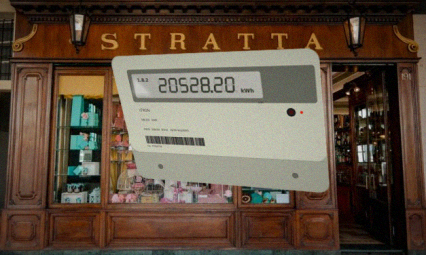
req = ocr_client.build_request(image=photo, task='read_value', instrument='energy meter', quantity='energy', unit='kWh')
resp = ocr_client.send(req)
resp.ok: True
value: 20528.20 kWh
